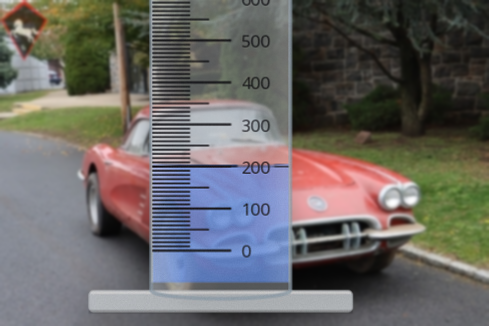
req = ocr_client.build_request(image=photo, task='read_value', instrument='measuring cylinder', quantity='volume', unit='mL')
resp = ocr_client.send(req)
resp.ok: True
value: 200 mL
